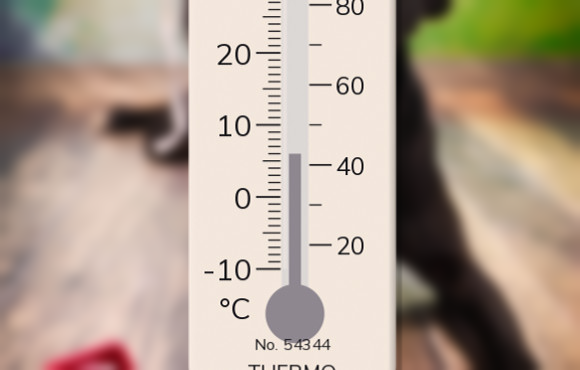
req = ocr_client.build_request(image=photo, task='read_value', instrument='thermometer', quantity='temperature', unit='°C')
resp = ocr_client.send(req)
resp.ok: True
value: 6 °C
